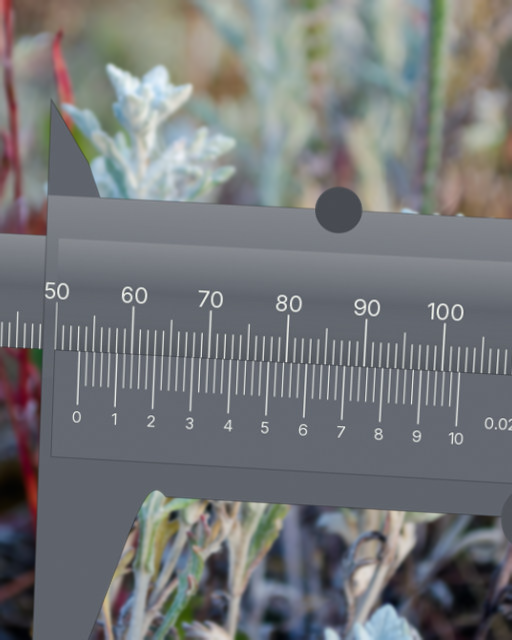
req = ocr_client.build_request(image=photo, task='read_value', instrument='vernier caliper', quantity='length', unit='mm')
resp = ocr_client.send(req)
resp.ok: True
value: 53.2 mm
